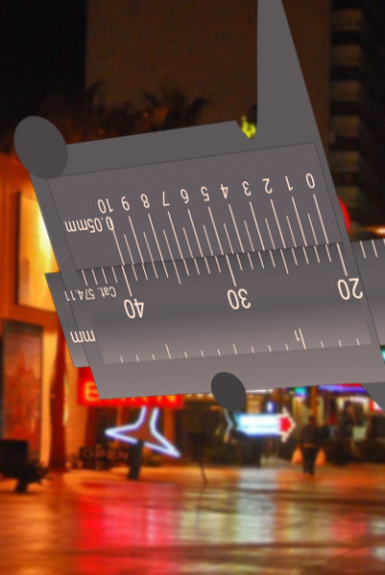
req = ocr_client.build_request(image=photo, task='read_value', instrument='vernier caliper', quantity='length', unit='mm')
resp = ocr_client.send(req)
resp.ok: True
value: 20.8 mm
